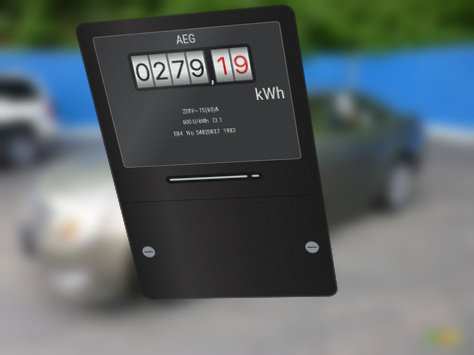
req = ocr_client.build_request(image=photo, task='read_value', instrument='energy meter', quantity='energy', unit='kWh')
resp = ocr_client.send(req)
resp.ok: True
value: 279.19 kWh
